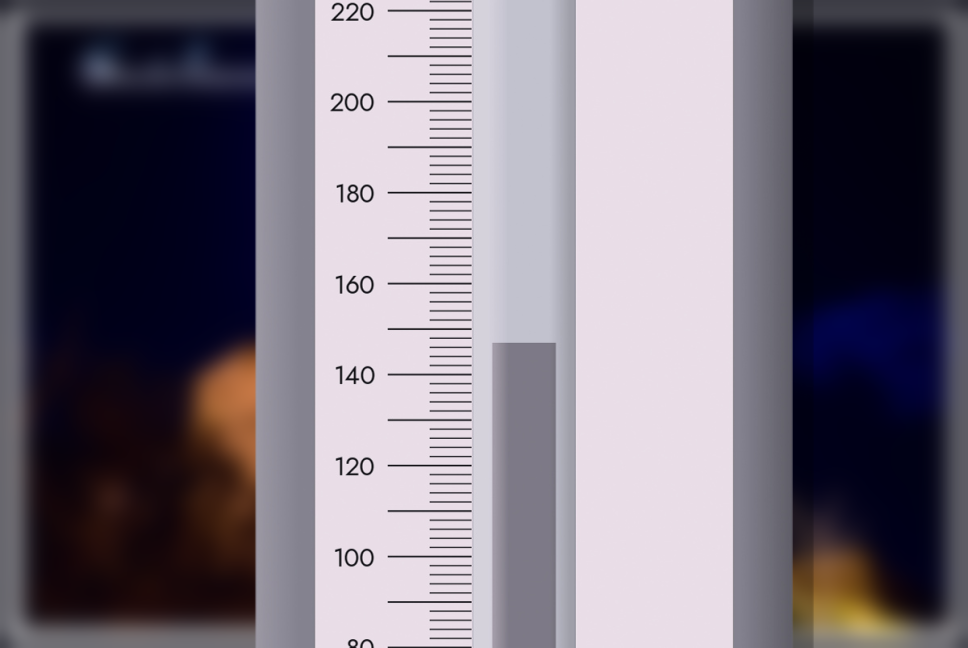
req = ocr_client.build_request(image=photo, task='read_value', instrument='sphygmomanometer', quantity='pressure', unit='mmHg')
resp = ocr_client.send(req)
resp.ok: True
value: 147 mmHg
